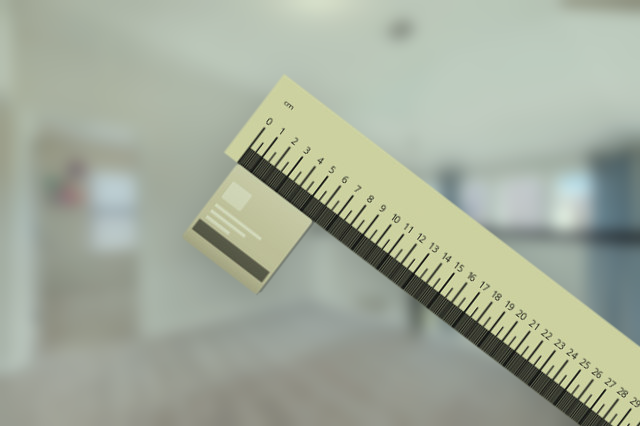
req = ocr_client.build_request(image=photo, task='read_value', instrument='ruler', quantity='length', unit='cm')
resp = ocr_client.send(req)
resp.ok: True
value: 6 cm
